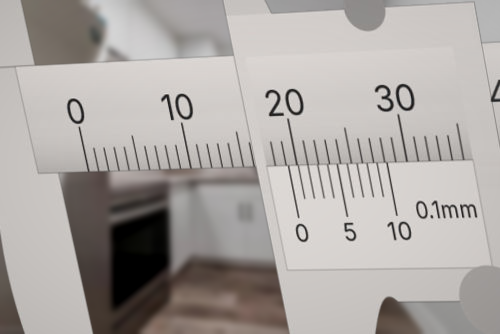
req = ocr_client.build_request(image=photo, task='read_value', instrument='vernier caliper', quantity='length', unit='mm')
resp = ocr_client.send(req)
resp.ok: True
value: 19.2 mm
